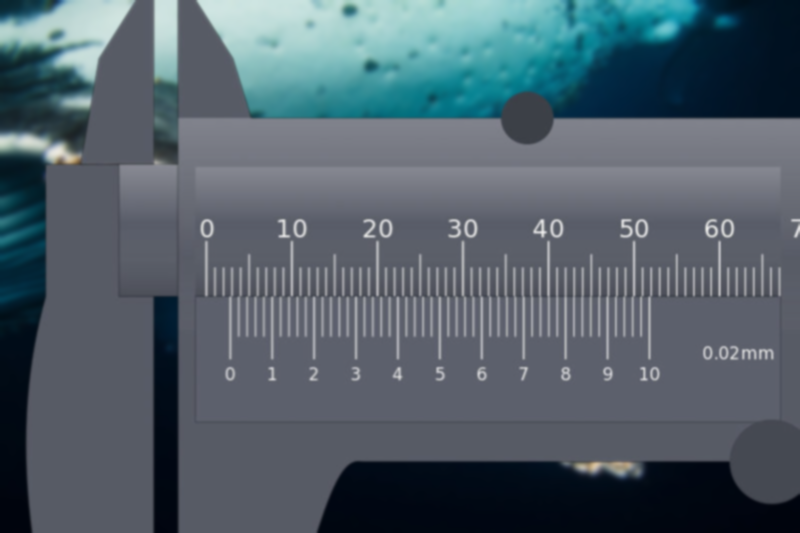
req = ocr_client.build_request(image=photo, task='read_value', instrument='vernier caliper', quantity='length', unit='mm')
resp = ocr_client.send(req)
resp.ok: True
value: 2.8 mm
